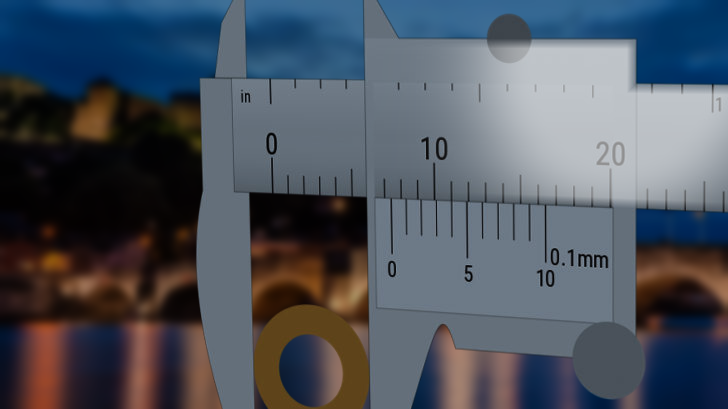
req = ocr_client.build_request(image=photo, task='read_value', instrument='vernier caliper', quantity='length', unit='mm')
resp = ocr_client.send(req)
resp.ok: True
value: 7.4 mm
